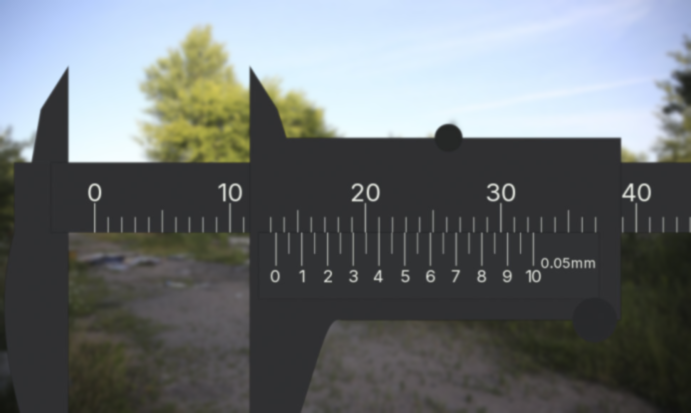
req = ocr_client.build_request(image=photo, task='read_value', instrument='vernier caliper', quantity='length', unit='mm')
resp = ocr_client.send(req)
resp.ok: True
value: 13.4 mm
